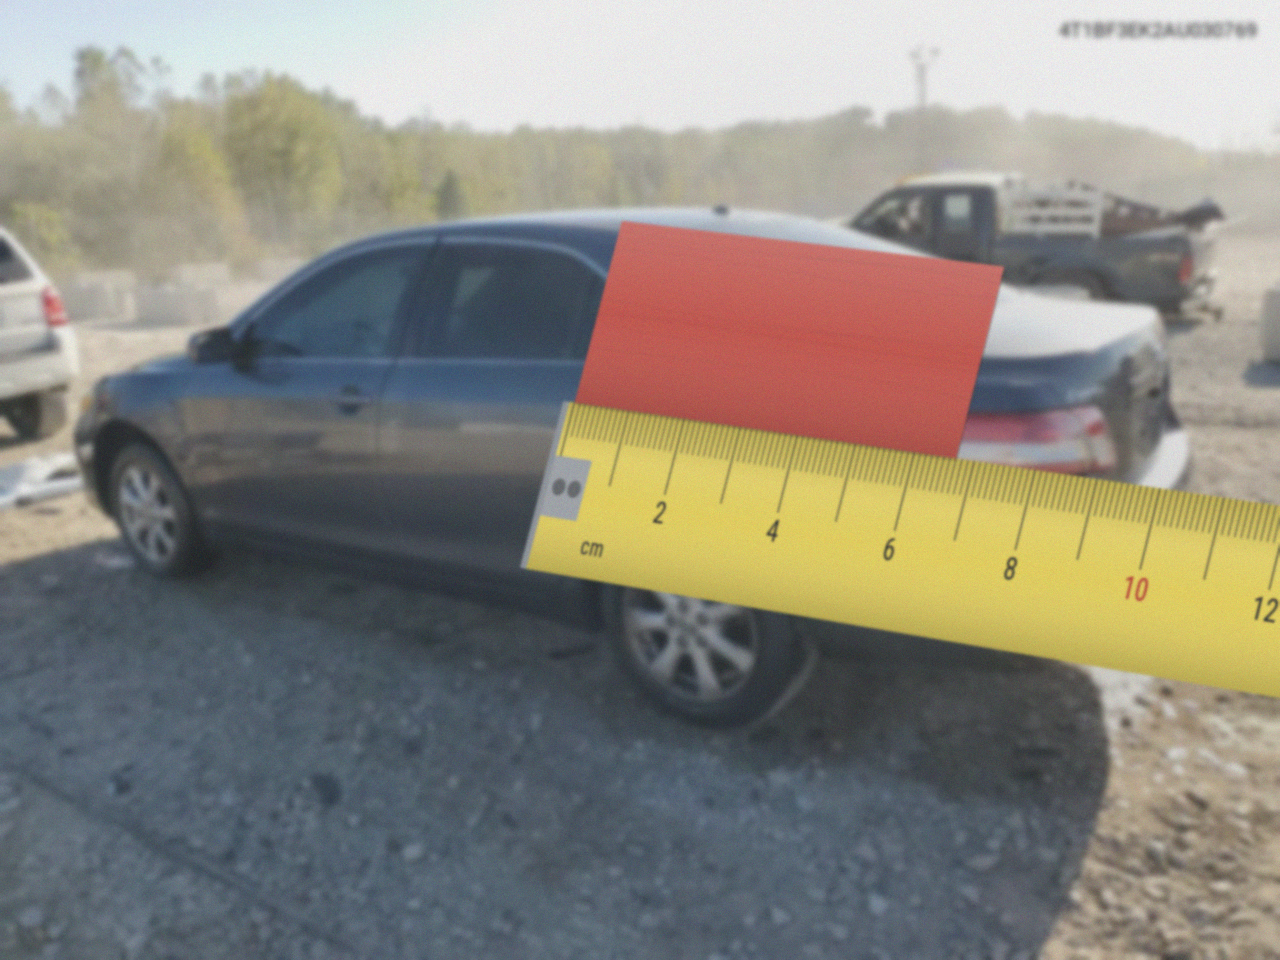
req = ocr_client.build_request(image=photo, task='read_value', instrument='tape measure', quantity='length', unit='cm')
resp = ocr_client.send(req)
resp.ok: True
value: 6.7 cm
